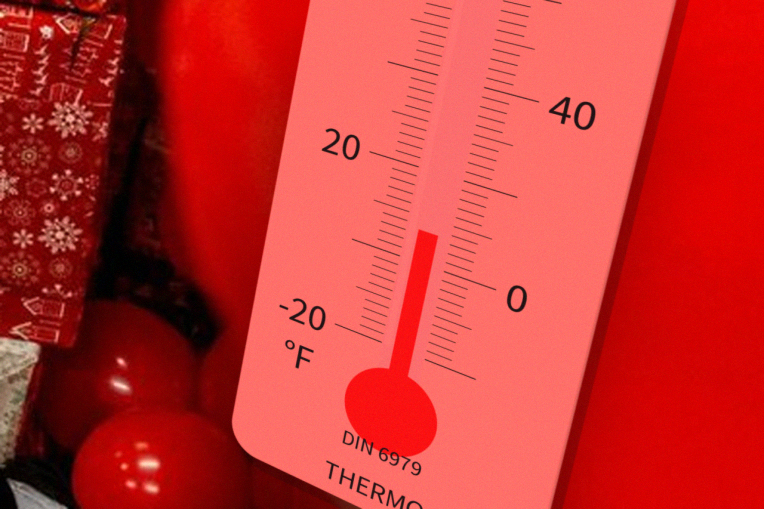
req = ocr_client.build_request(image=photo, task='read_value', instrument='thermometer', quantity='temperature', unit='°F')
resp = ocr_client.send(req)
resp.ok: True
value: 7 °F
